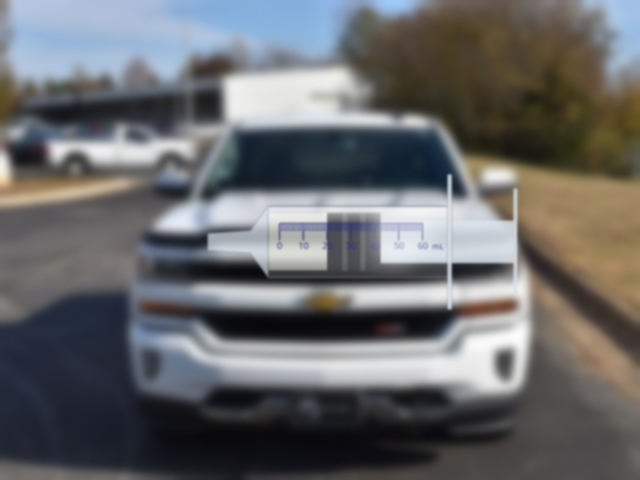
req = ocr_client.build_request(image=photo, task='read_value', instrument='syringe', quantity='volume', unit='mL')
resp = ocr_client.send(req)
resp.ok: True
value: 20 mL
